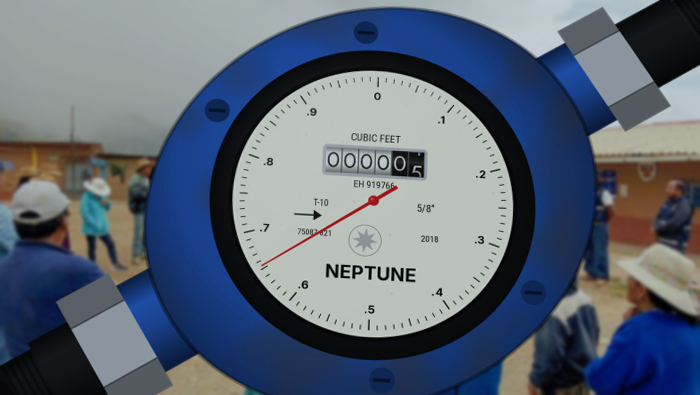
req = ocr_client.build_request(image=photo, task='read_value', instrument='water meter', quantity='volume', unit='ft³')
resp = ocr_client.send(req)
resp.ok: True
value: 4.65 ft³
